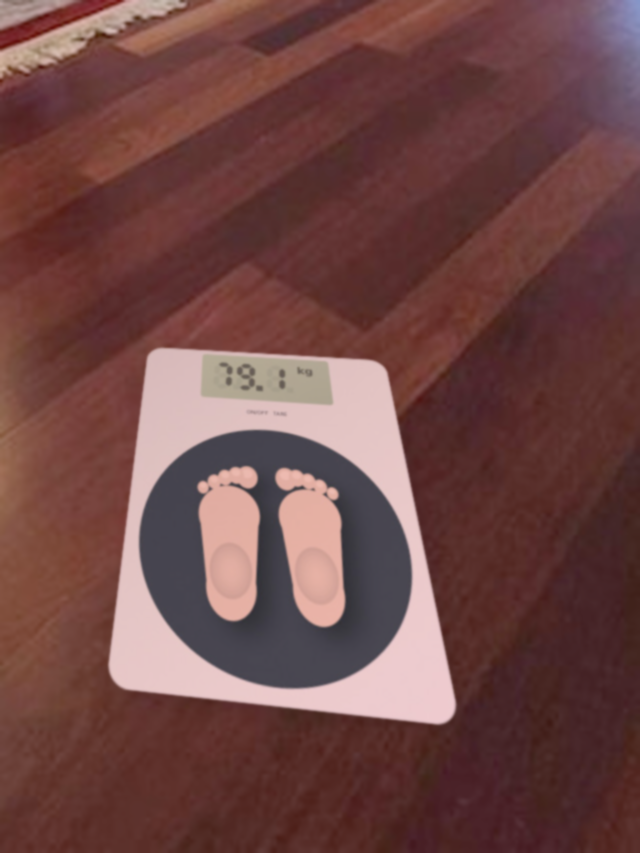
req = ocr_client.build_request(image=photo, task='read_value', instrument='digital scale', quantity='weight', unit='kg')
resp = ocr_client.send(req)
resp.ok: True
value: 79.1 kg
